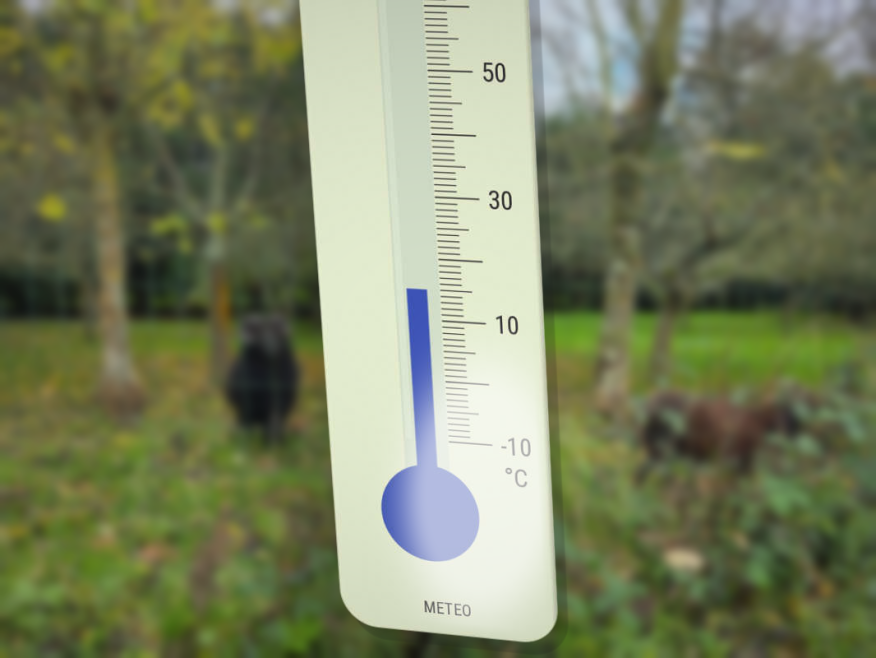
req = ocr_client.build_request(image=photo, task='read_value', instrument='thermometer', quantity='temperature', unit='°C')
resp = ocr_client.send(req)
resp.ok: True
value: 15 °C
